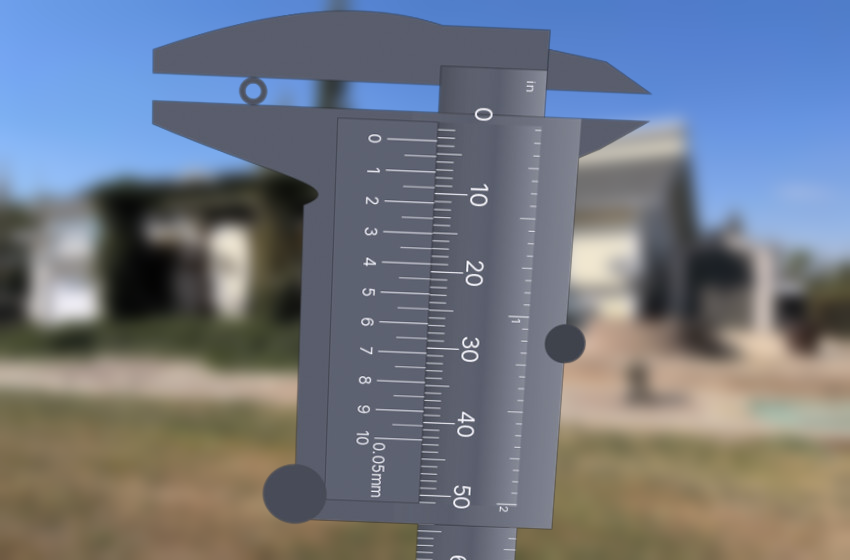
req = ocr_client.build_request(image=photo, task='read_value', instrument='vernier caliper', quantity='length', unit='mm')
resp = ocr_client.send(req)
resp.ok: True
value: 3.4 mm
